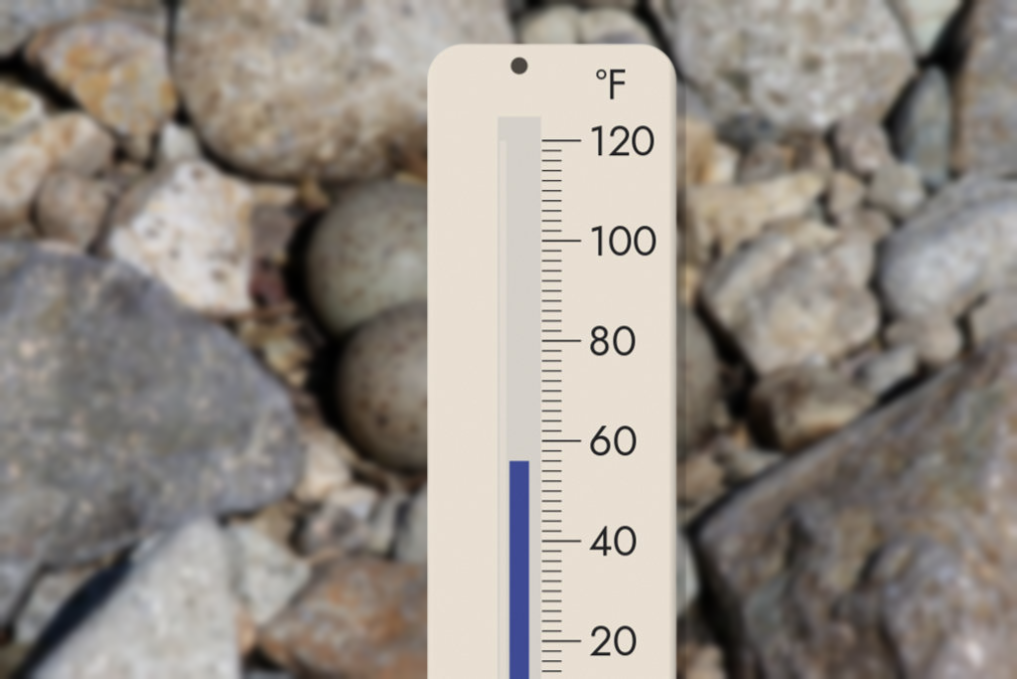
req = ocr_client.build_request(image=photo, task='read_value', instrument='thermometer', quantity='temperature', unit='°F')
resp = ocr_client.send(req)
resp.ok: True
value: 56 °F
